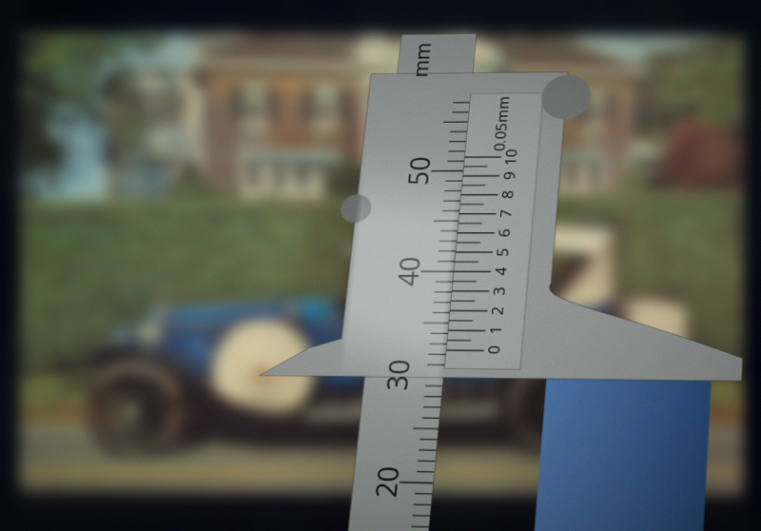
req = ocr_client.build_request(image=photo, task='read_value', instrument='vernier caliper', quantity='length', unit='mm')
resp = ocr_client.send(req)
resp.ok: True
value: 32.4 mm
